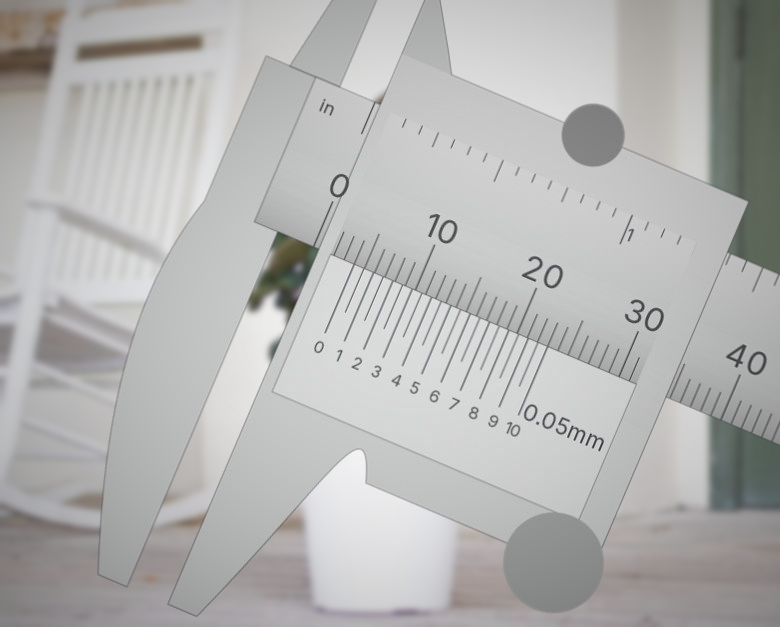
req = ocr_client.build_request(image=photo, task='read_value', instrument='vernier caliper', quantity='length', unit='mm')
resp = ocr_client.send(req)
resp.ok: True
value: 4.0 mm
